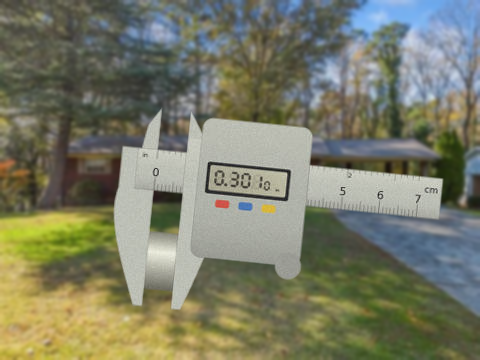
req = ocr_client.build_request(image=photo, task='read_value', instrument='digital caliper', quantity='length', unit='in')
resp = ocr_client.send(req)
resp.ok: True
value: 0.3010 in
